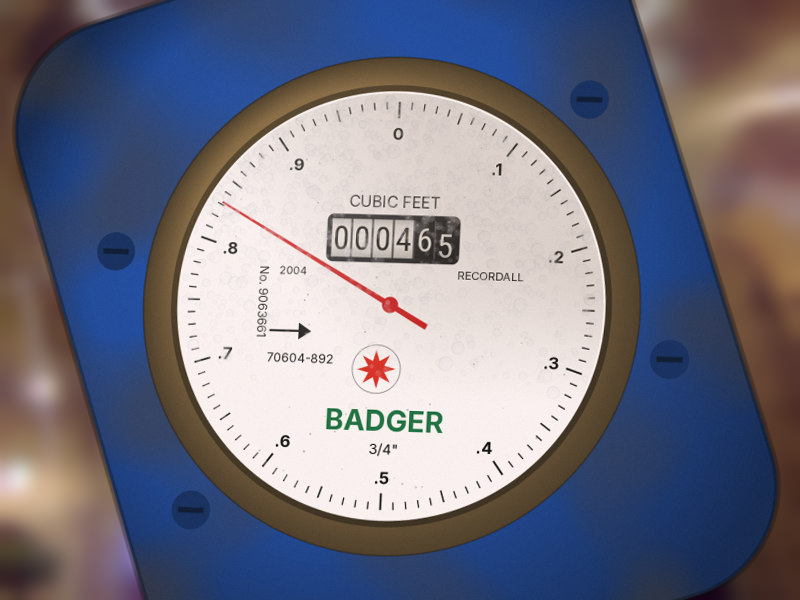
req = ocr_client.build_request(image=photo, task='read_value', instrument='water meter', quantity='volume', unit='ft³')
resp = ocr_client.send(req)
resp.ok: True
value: 464.83 ft³
